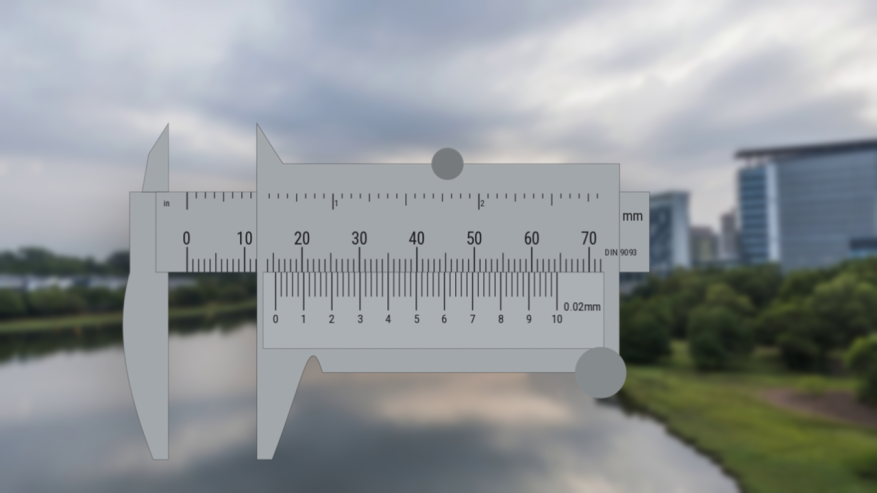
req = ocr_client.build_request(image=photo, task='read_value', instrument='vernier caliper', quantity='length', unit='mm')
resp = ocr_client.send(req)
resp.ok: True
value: 15.4 mm
